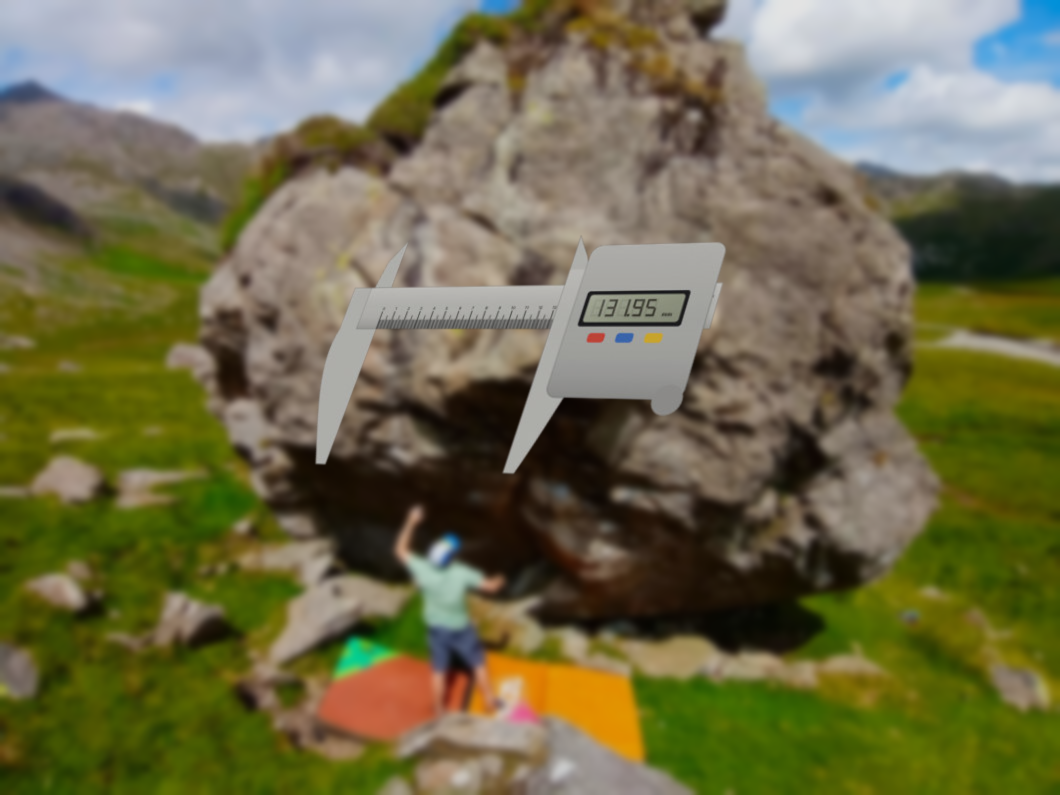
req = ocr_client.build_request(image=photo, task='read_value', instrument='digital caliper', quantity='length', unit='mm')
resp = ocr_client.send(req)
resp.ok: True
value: 131.95 mm
